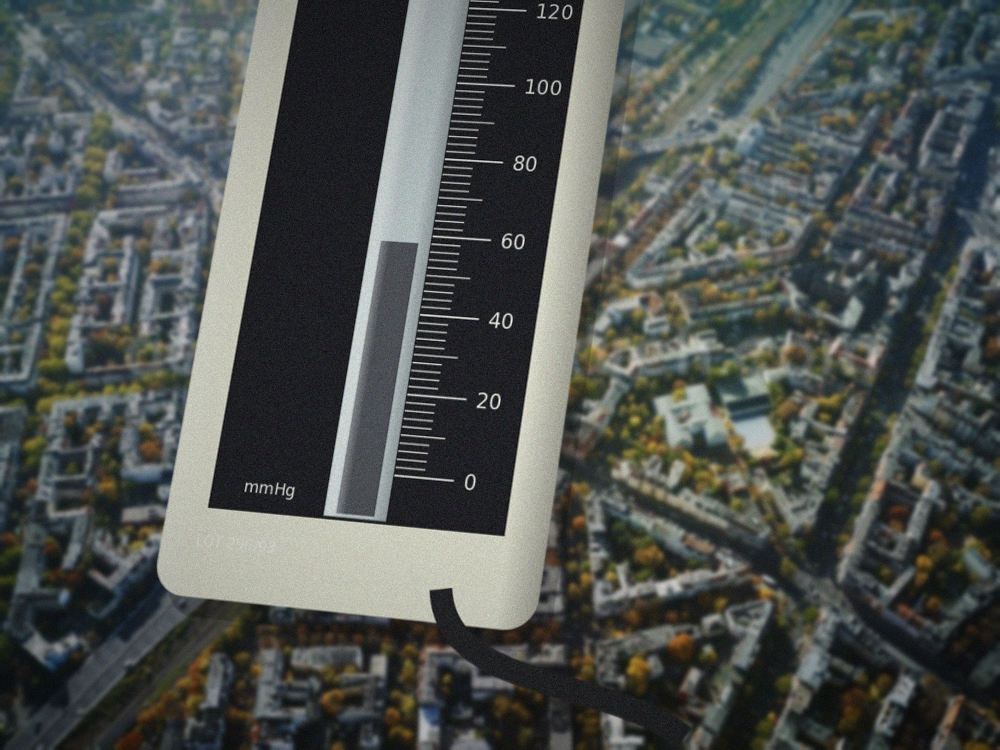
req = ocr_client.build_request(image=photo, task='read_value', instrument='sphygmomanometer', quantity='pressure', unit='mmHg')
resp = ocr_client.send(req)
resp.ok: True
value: 58 mmHg
